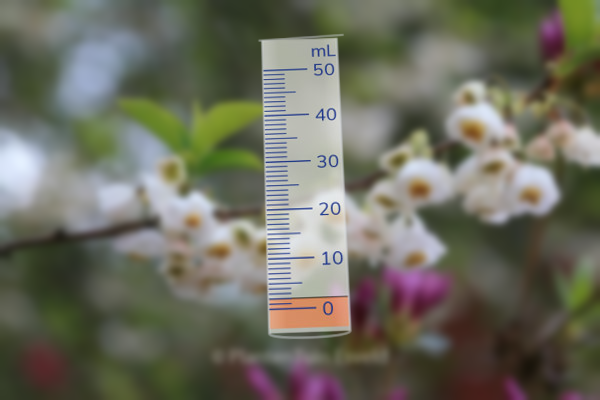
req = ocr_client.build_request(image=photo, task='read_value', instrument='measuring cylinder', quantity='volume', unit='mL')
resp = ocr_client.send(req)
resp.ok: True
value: 2 mL
